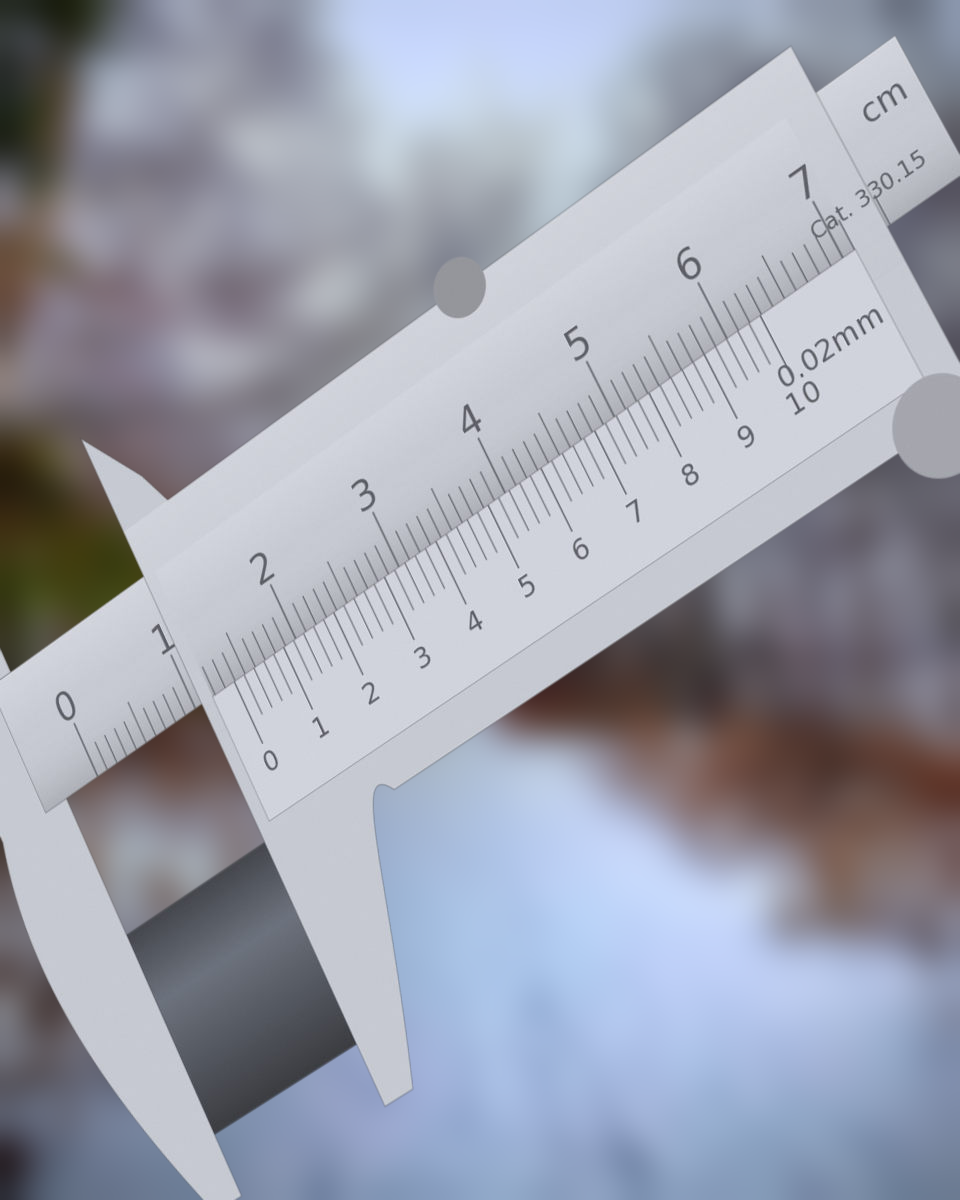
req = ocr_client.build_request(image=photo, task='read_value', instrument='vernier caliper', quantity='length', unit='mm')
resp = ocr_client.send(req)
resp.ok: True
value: 13.9 mm
